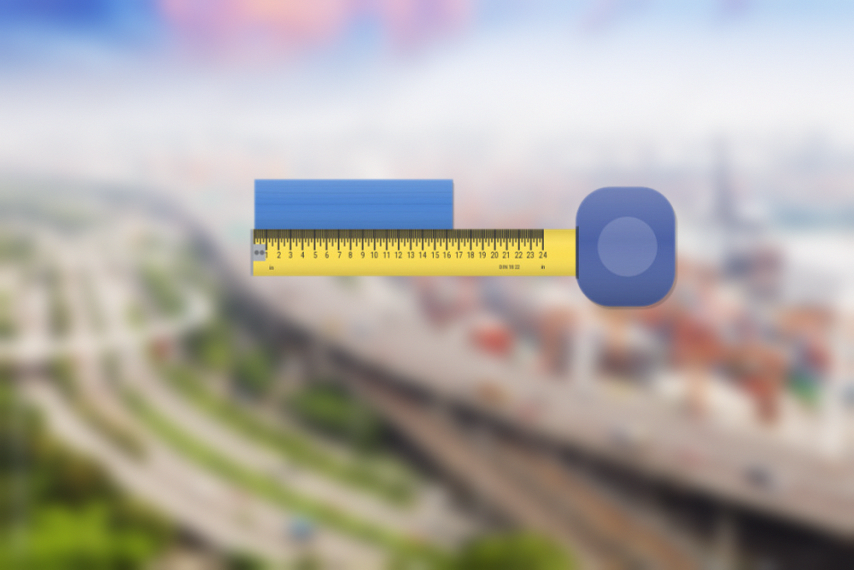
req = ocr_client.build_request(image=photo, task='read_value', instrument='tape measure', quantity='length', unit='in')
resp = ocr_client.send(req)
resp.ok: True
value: 16.5 in
